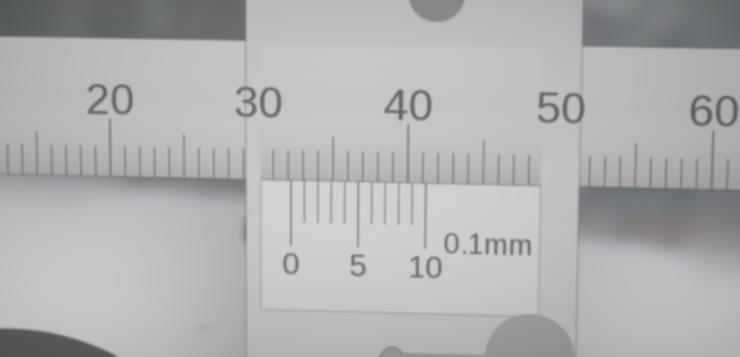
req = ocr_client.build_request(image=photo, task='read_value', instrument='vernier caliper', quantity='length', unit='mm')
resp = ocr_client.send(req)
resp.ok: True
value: 32.2 mm
